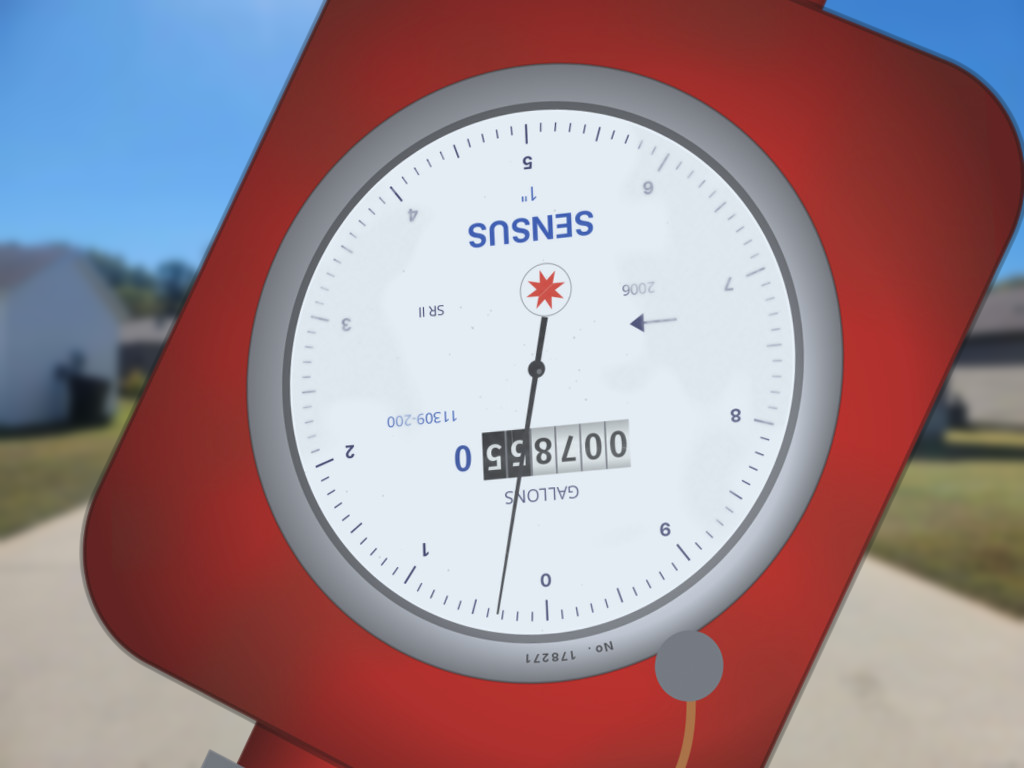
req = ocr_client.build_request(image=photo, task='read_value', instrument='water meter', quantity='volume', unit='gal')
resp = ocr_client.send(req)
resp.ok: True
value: 78550.3 gal
